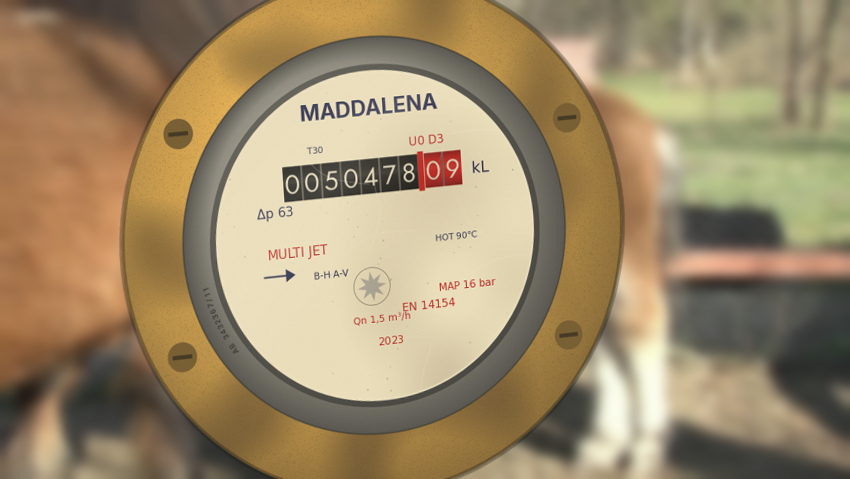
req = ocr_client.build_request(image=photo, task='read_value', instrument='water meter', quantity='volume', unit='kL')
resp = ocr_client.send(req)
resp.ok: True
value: 50478.09 kL
